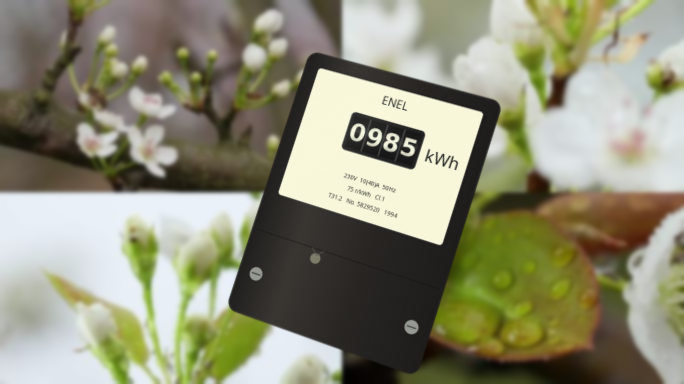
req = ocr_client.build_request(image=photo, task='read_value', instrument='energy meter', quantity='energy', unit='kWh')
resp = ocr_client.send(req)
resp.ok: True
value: 985 kWh
